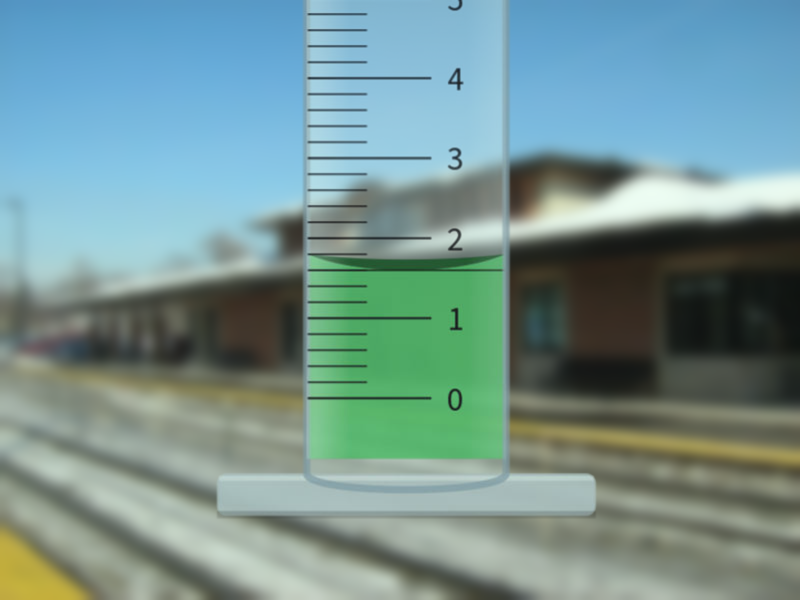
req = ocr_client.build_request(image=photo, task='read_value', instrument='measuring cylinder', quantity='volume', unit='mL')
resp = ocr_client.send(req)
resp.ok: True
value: 1.6 mL
